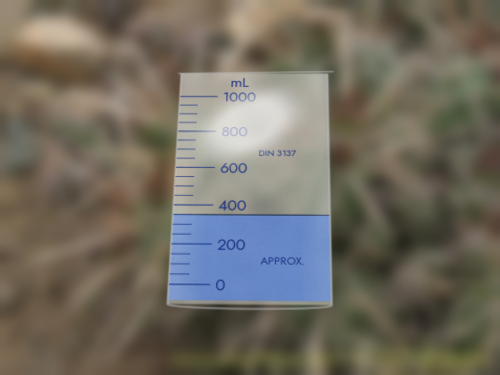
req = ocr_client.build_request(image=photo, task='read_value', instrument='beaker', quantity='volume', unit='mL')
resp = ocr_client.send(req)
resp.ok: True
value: 350 mL
